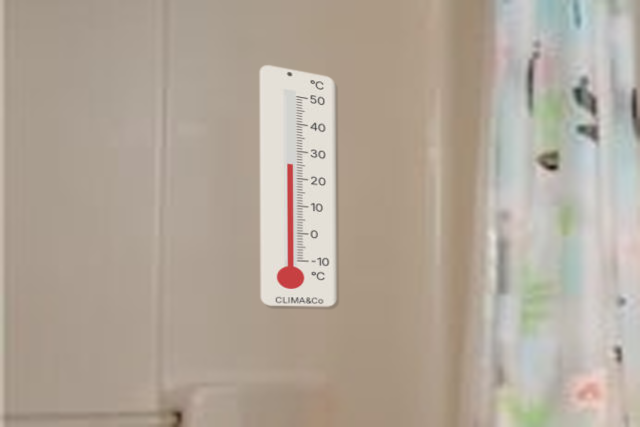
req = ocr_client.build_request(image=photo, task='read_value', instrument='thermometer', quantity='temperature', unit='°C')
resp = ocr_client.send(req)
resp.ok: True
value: 25 °C
